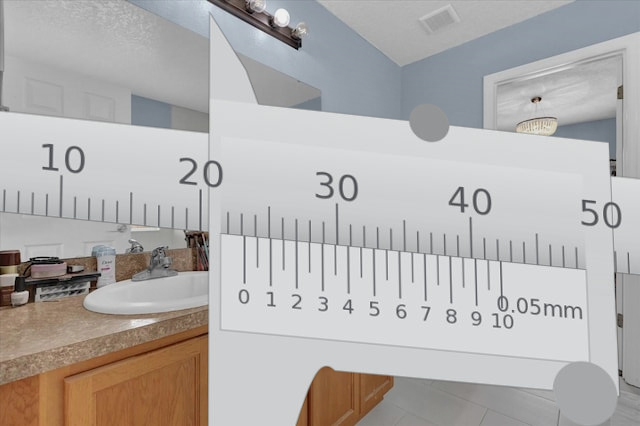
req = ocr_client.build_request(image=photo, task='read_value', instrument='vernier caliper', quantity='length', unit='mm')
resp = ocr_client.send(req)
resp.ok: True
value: 23.2 mm
